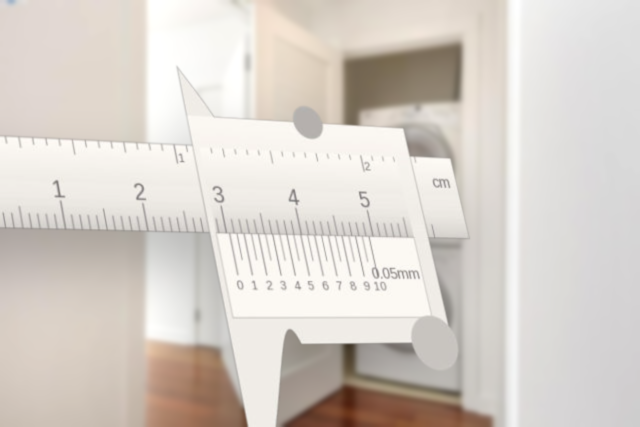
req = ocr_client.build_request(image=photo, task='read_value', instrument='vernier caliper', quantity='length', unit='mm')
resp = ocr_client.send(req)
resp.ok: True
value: 30.4 mm
